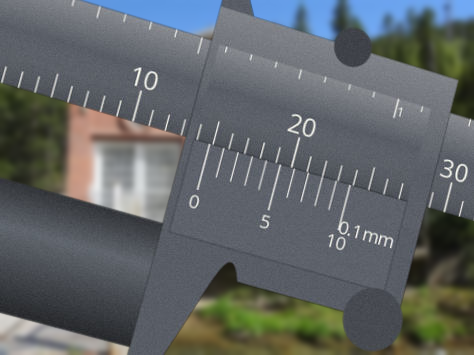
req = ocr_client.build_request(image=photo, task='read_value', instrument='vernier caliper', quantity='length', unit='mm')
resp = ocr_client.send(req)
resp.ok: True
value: 14.8 mm
